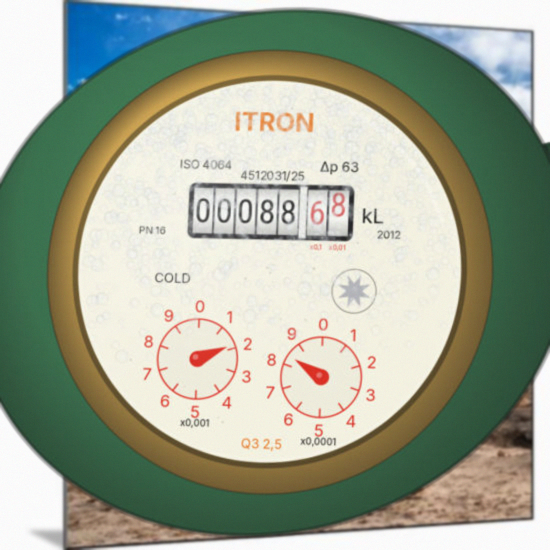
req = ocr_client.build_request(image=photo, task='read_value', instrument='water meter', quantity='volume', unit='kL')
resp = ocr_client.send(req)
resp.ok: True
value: 88.6818 kL
